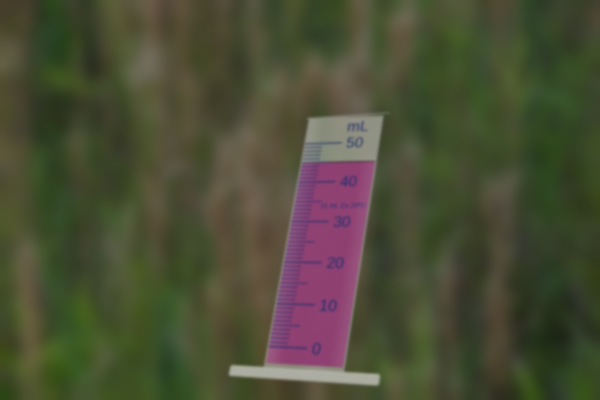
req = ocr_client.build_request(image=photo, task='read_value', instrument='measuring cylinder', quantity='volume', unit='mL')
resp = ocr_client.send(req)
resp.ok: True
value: 45 mL
